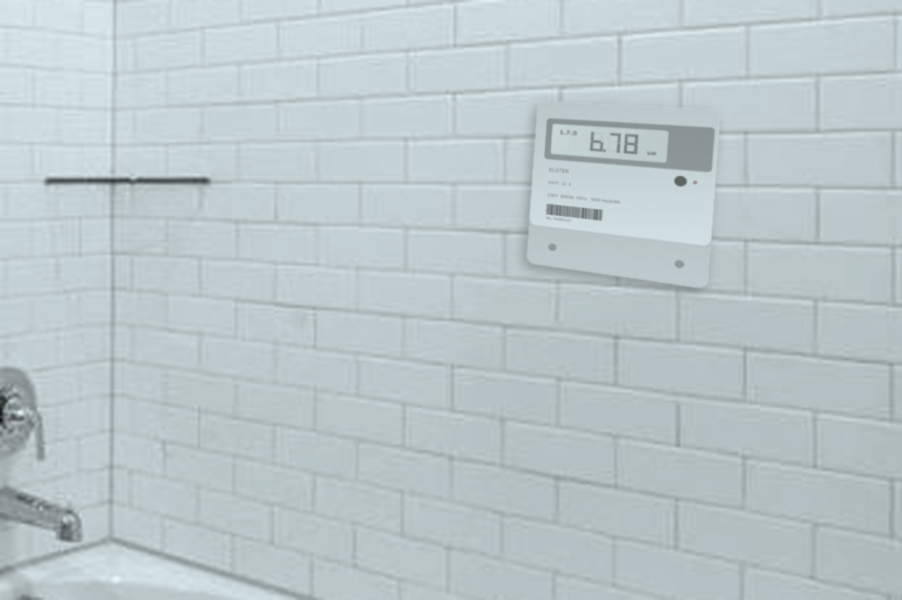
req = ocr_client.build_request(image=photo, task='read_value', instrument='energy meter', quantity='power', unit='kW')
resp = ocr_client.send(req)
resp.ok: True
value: 6.78 kW
